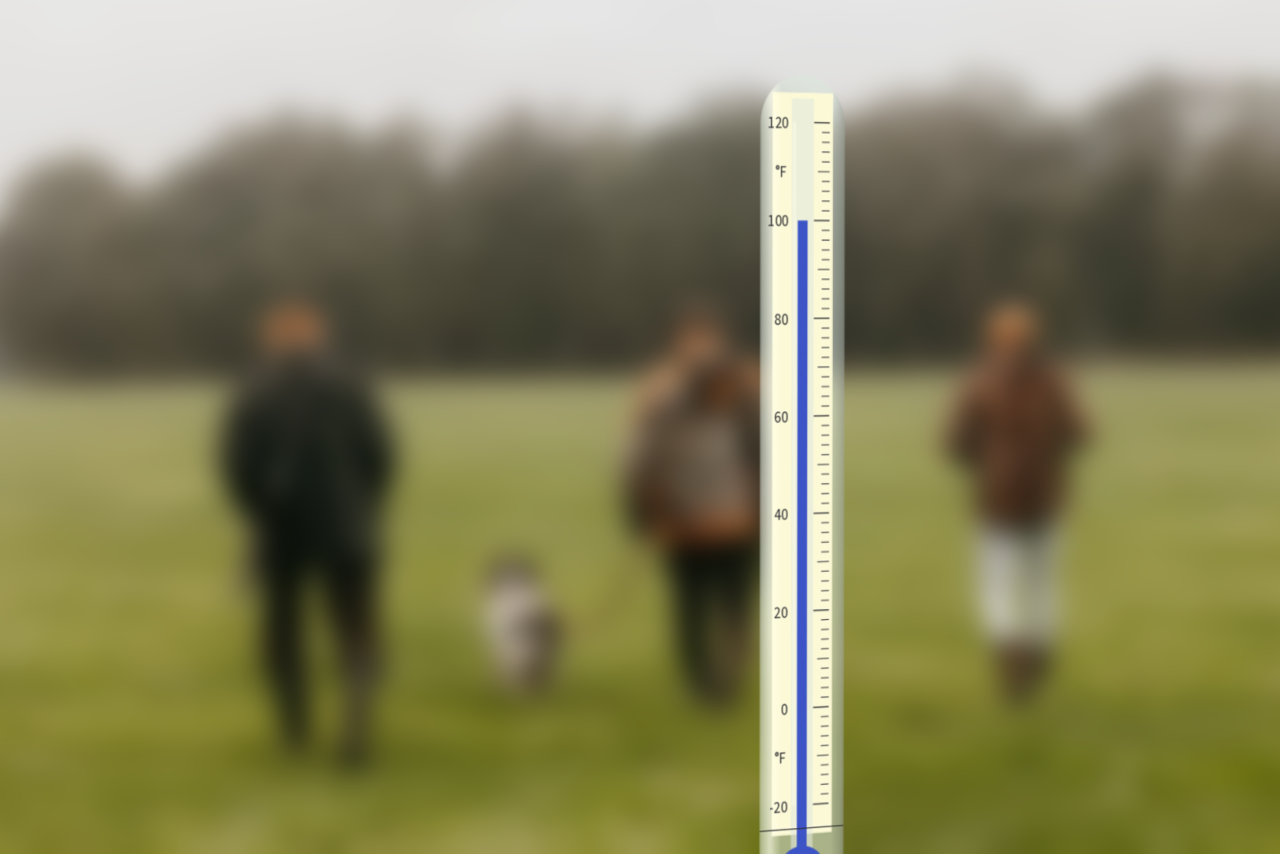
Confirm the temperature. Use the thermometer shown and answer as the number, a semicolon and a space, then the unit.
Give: 100; °F
